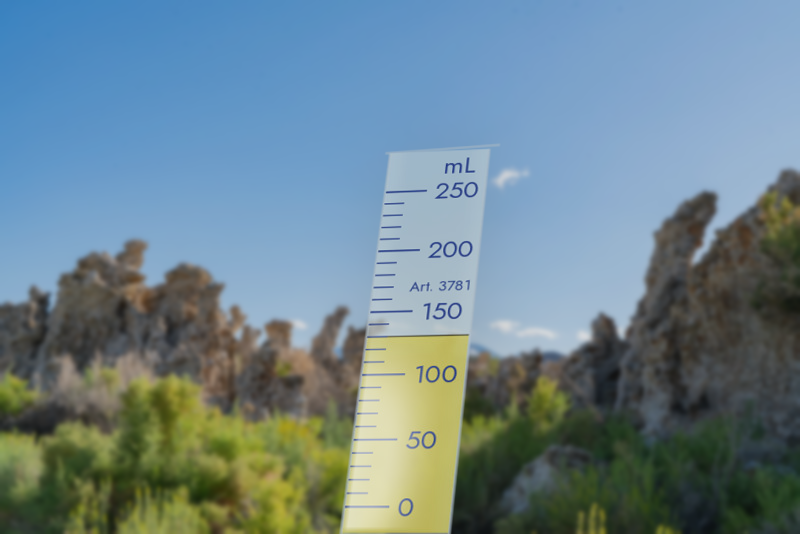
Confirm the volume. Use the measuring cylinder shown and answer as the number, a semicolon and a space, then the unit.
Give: 130; mL
